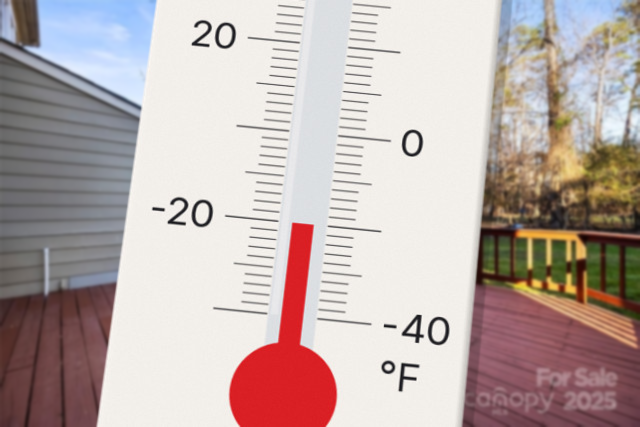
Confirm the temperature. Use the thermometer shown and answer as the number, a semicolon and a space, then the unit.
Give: -20; °F
